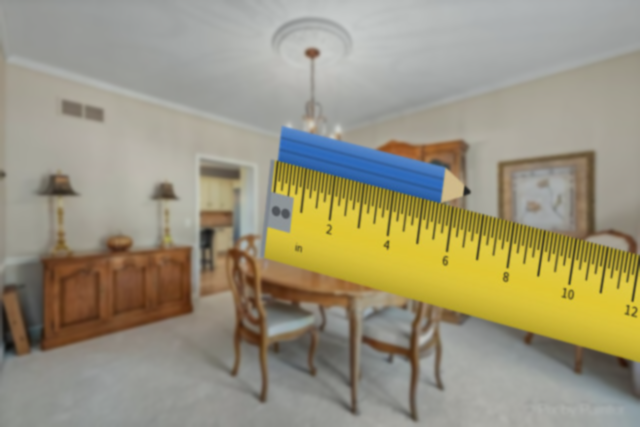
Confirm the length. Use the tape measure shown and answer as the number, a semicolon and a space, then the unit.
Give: 6.5; in
